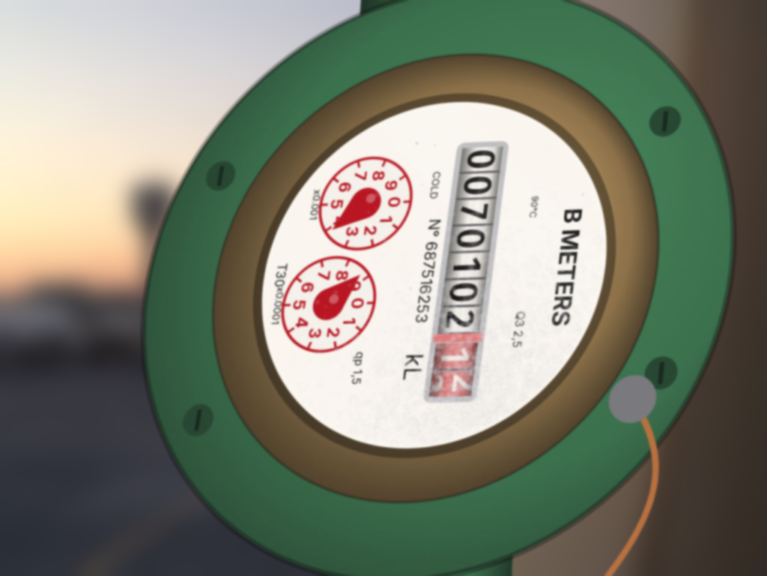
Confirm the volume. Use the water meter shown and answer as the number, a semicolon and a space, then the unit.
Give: 70102.1238; kL
